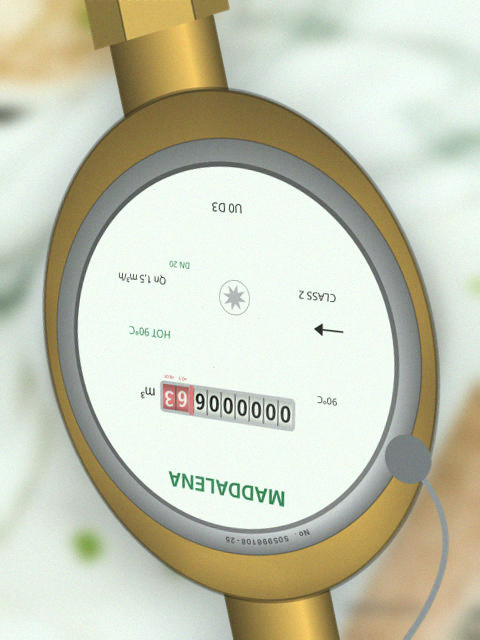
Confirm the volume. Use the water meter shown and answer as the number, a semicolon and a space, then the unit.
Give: 6.63; m³
